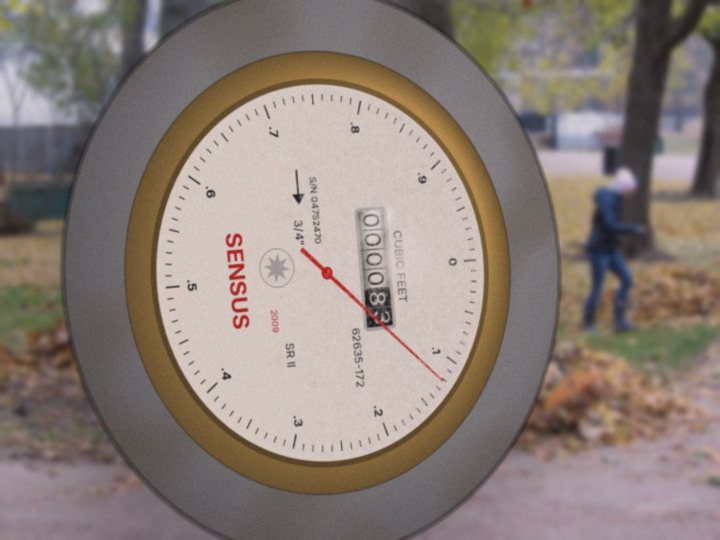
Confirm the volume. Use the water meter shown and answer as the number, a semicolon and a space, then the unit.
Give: 83.12; ft³
